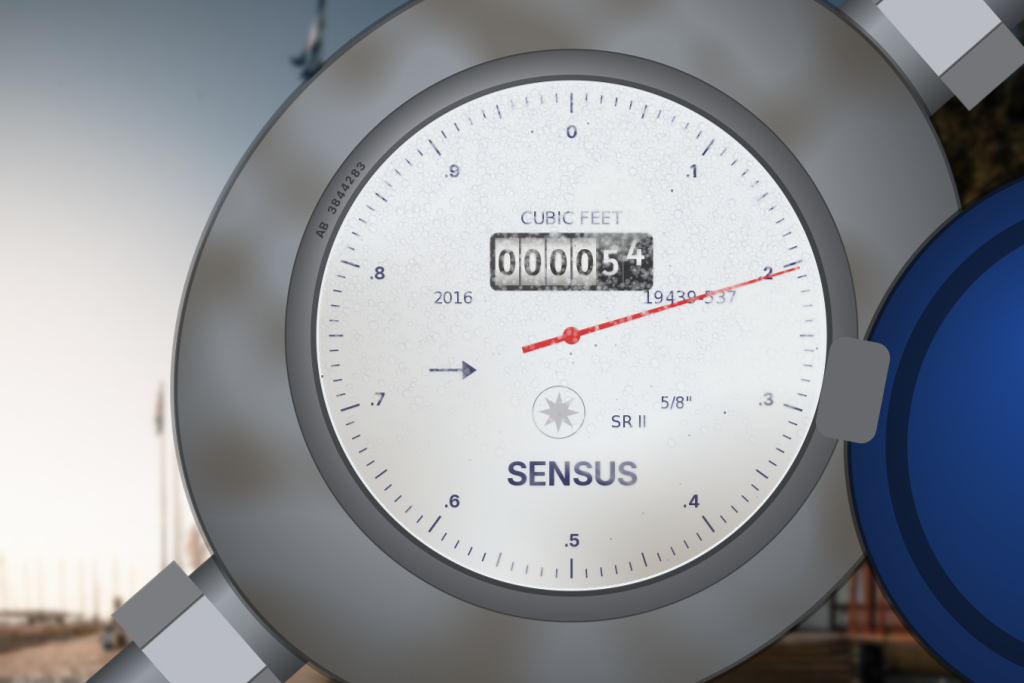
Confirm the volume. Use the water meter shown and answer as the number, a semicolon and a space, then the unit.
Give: 54.20; ft³
